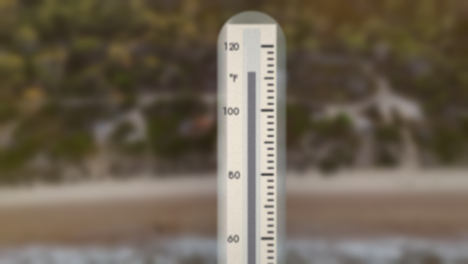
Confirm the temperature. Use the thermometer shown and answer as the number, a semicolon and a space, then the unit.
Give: 112; °F
